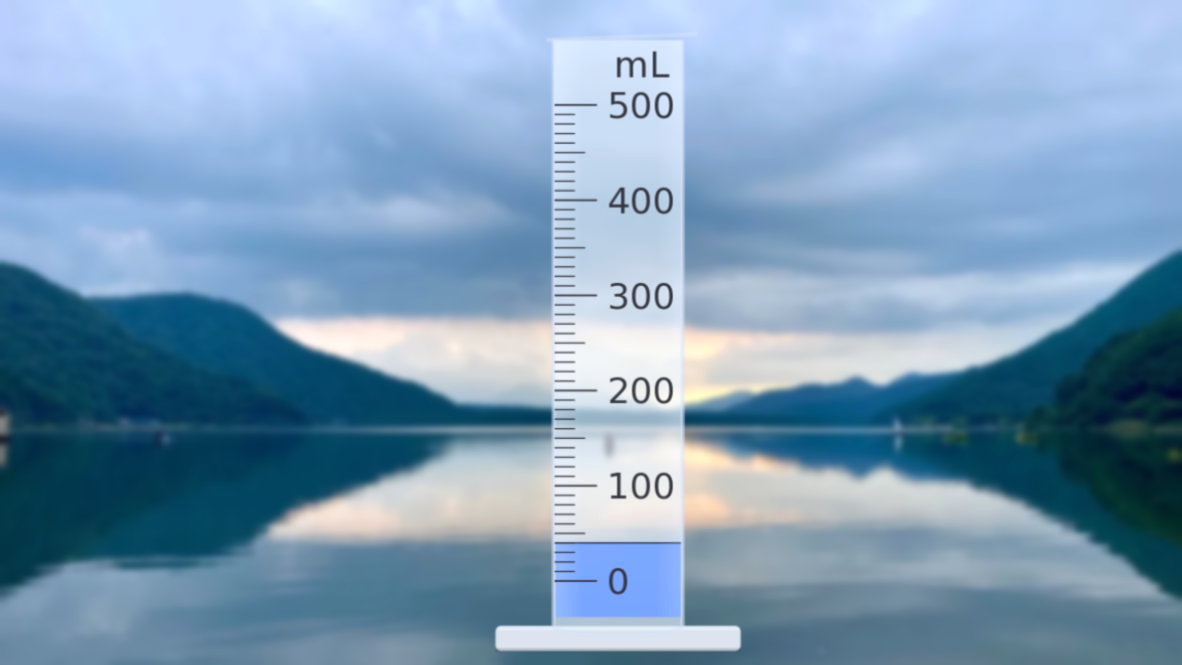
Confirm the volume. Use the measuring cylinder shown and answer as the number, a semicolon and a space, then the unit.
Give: 40; mL
